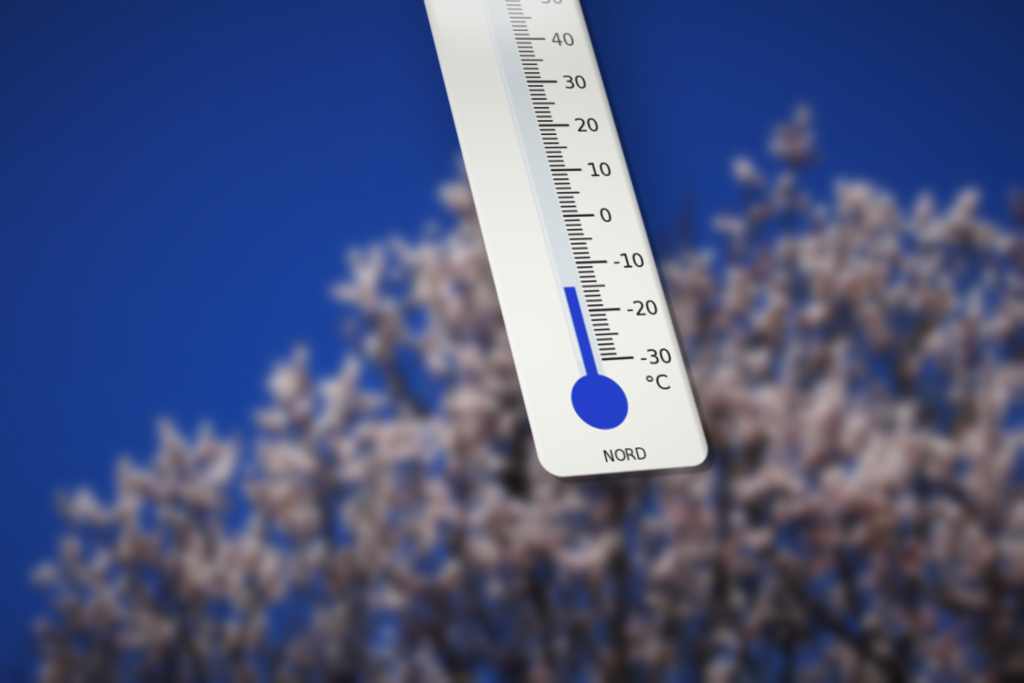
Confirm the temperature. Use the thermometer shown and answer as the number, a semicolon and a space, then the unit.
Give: -15; °C
